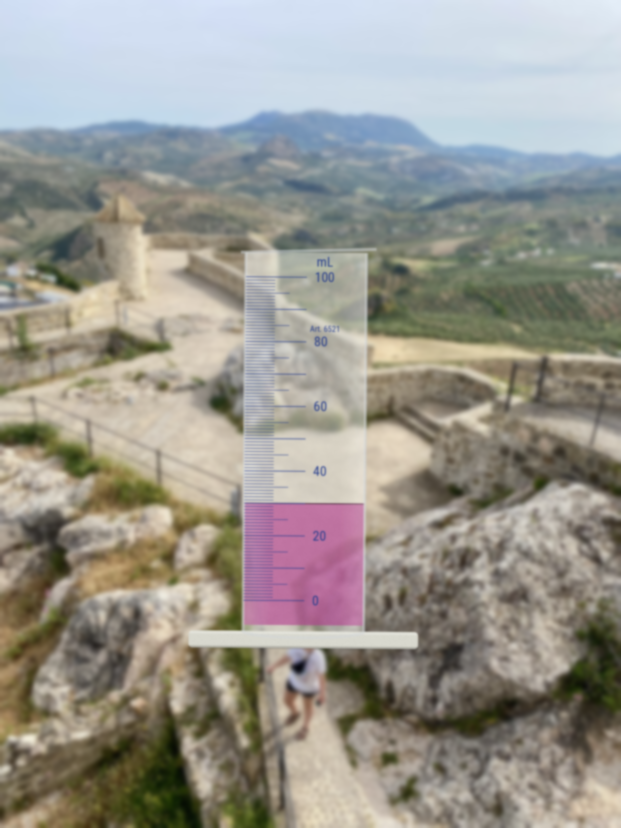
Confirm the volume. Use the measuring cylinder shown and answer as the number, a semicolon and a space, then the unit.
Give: 30; mL
